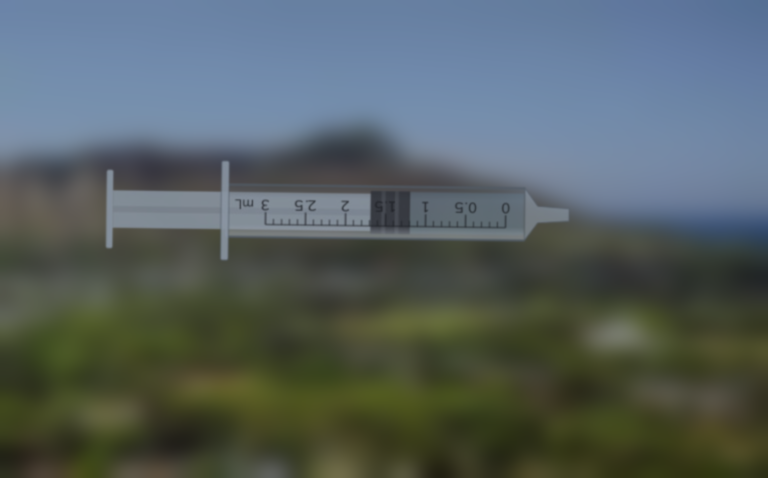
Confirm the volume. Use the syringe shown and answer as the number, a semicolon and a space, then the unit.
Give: 1.2; mL
